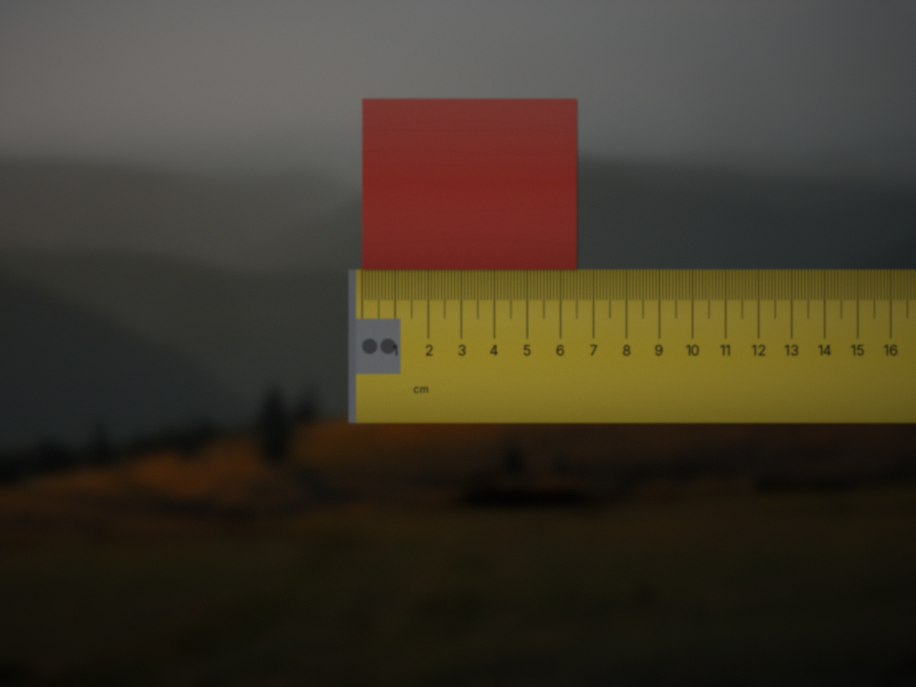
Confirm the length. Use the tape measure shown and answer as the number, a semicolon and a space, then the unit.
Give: 6.5; cm
